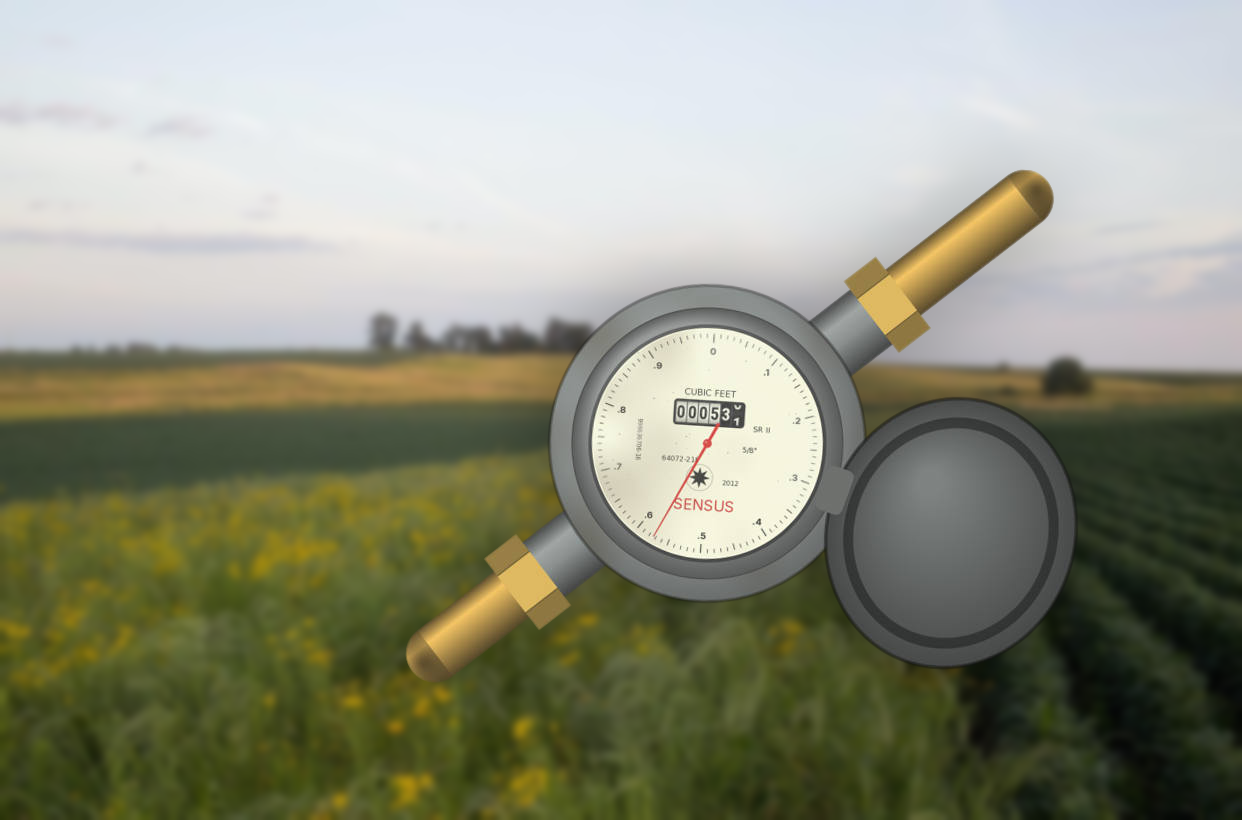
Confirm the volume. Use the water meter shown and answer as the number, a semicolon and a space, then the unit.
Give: 530.57; ft³
